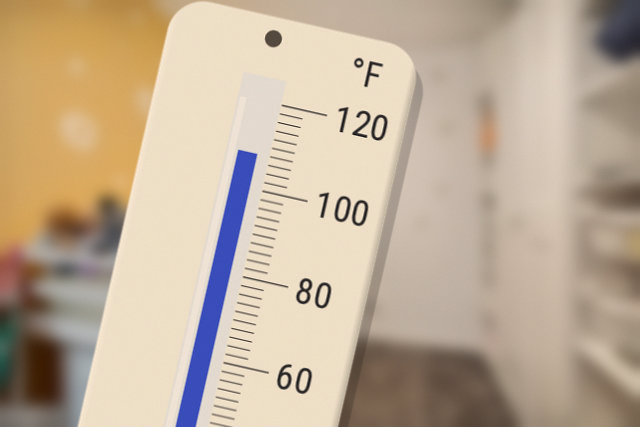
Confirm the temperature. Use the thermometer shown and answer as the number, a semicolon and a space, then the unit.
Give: 108; °F
